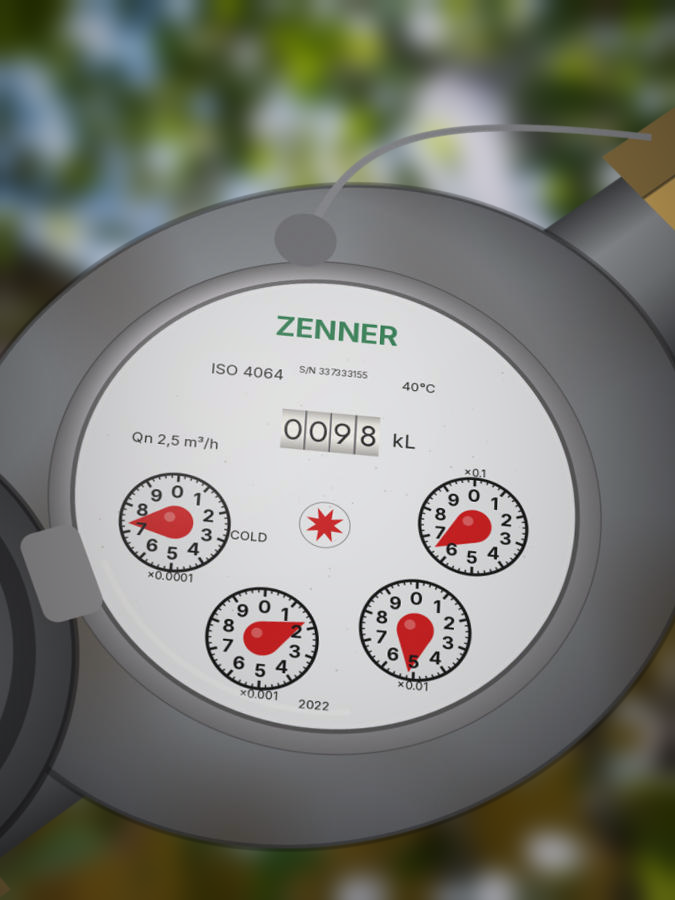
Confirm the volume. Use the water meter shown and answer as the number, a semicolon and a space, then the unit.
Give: 98.6517; kL
